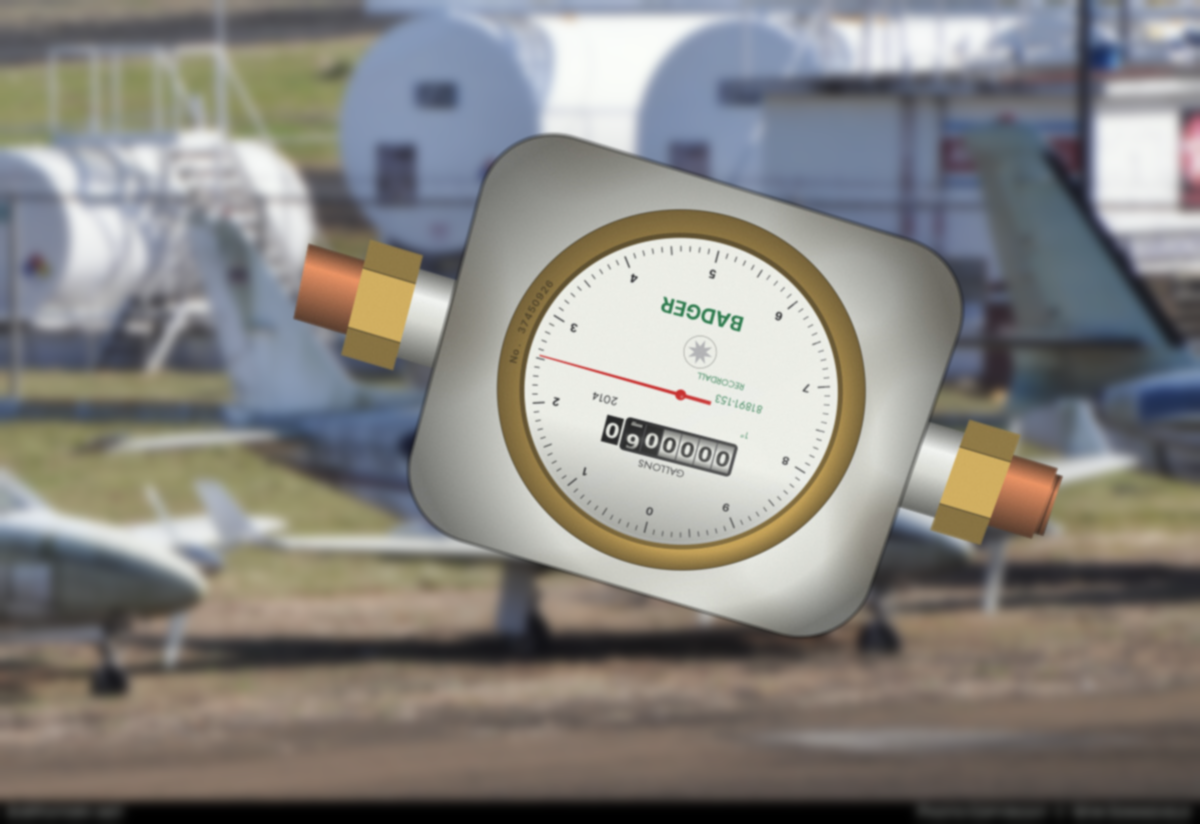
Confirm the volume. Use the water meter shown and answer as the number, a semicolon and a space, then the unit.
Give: 62.5; gal
